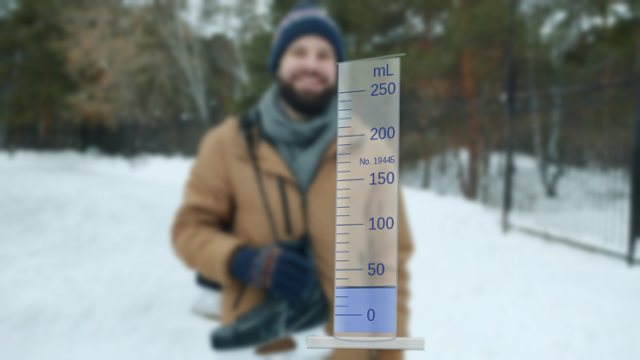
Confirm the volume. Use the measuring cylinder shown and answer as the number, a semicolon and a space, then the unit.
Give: 30; mL
